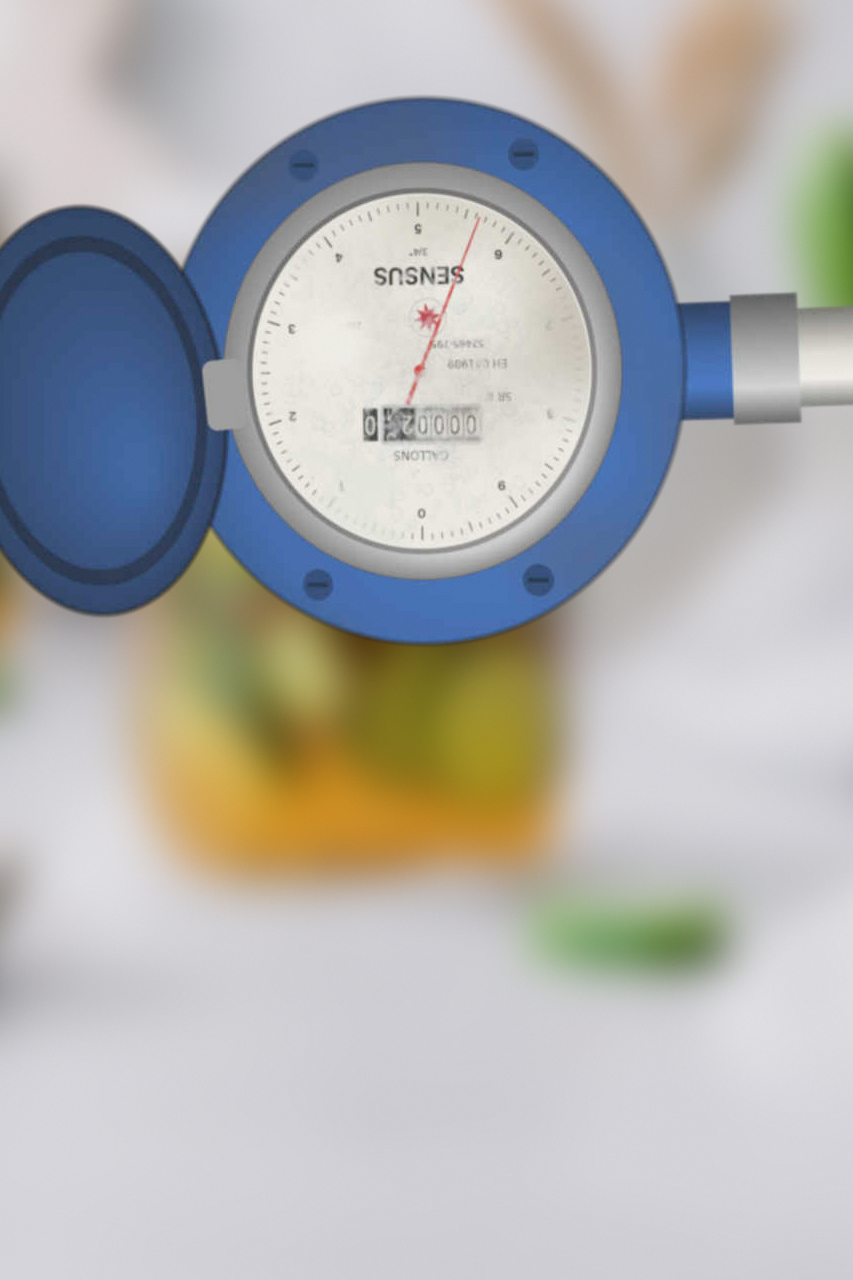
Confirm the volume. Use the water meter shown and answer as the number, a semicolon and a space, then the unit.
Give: 235.6; gal
